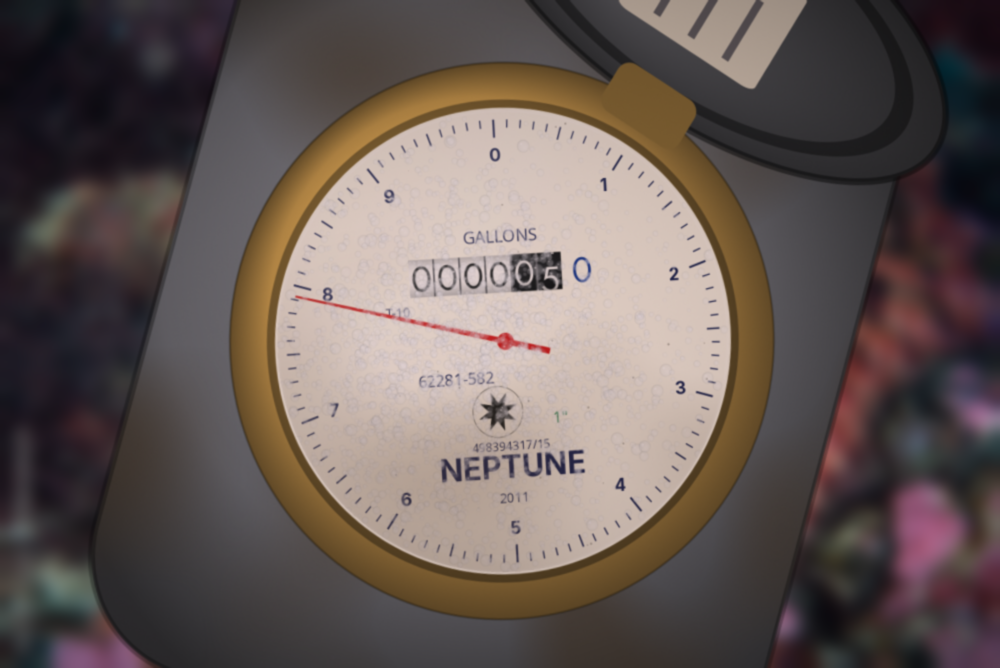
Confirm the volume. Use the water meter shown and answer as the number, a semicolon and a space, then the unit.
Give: 47.9; gal
